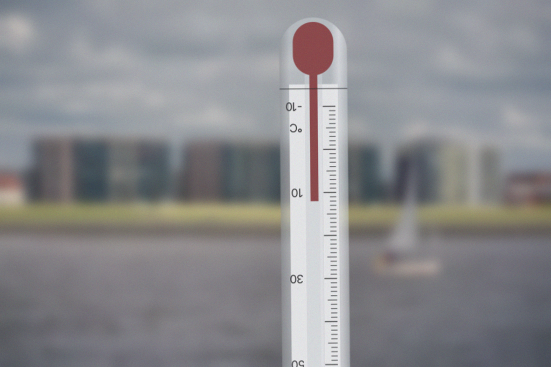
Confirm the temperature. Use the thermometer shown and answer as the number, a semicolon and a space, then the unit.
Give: 12; °C
